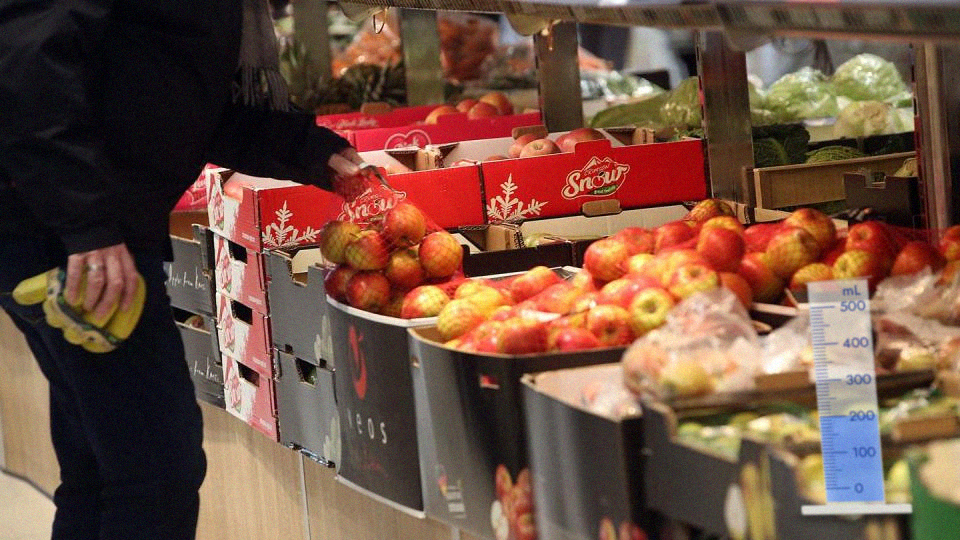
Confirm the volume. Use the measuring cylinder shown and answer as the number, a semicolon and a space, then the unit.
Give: 200; mL
